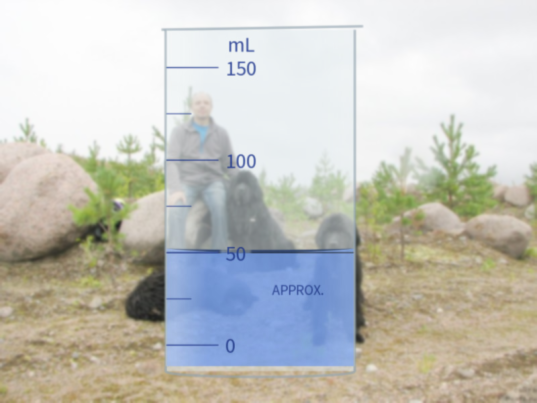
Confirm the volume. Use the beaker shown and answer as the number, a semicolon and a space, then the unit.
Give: 50; mL
